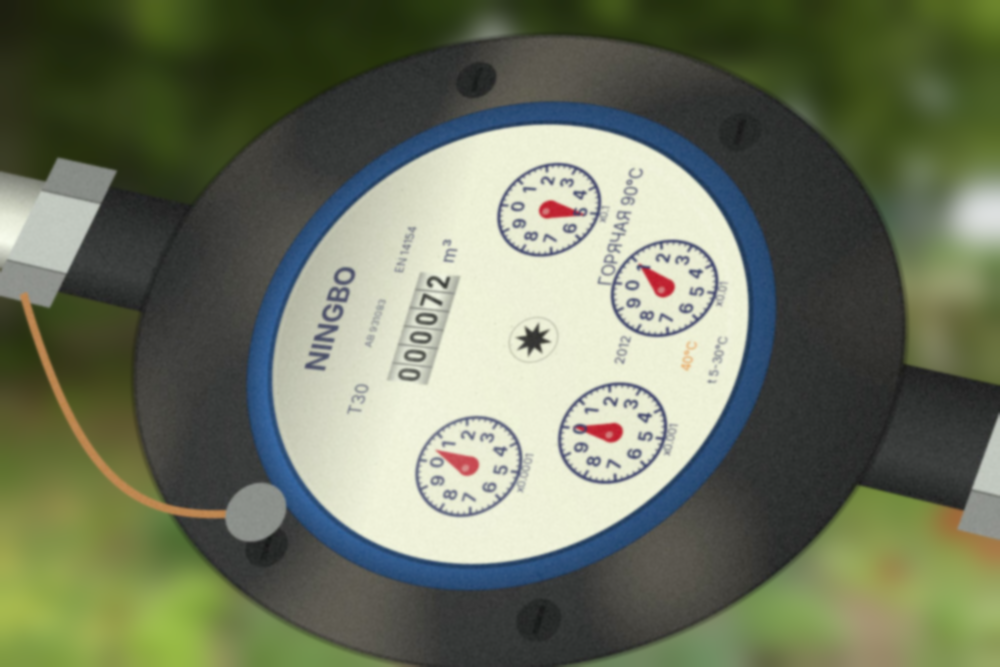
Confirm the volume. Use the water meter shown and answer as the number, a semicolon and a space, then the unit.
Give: 72.5100; m³
